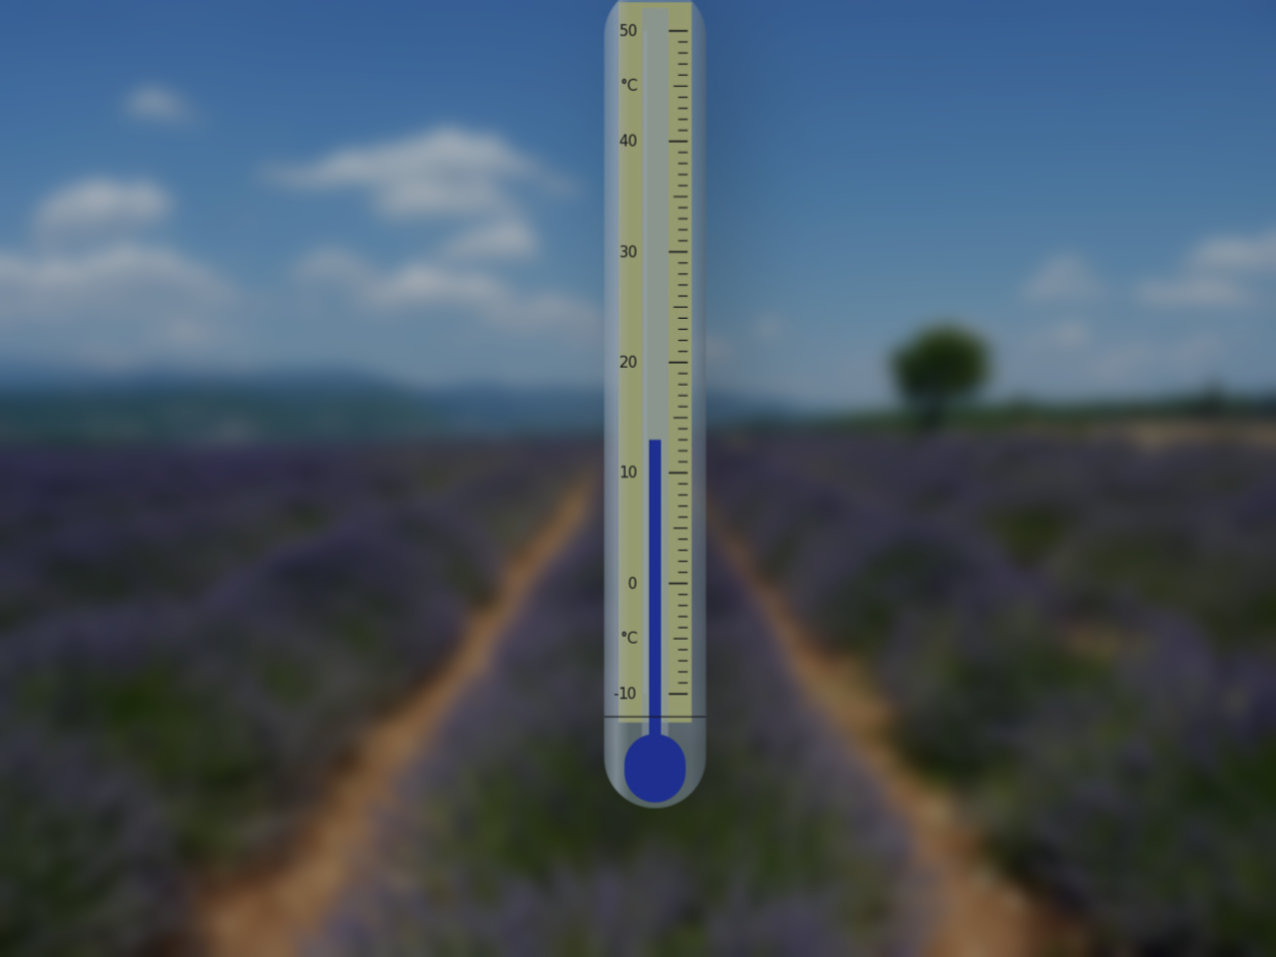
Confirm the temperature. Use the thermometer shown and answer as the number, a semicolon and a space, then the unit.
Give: 13; °C
